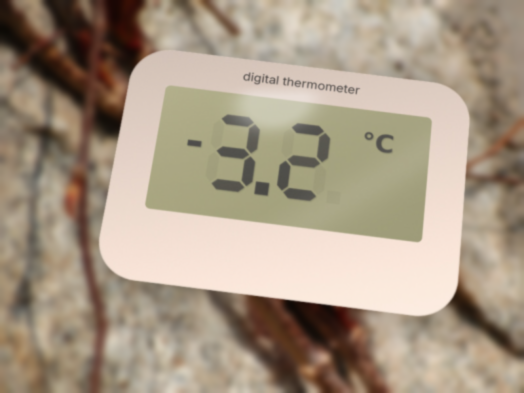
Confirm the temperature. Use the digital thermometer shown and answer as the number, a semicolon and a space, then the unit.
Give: -3.2; °C
